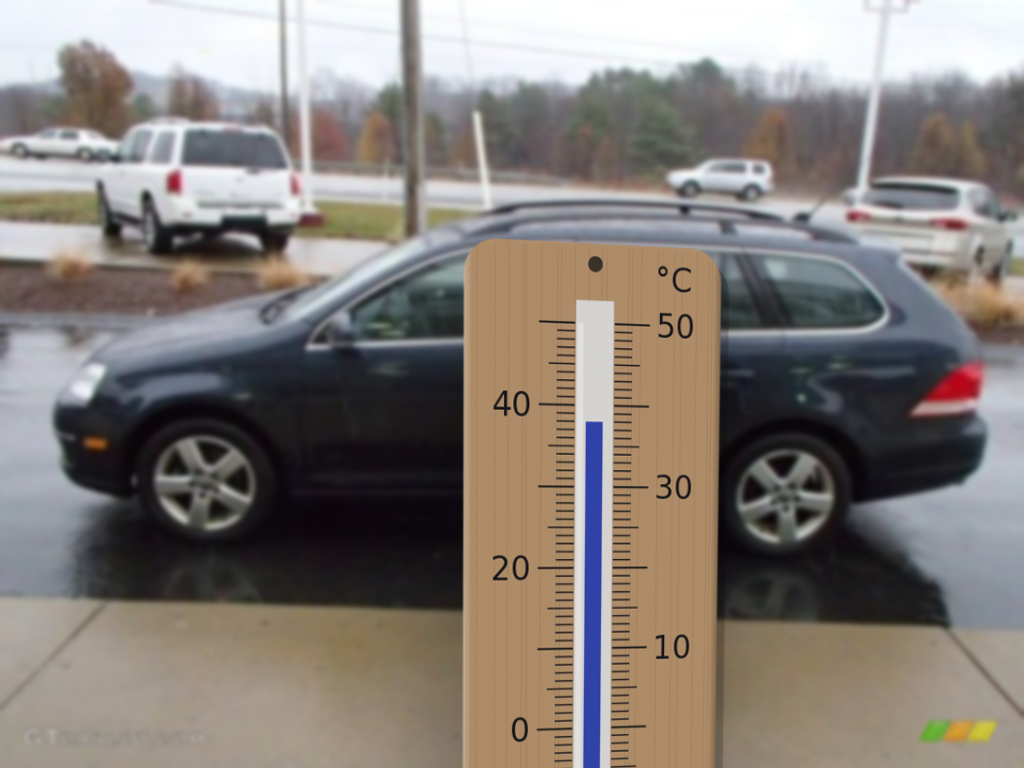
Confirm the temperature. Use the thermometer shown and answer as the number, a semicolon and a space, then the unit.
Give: 38; °C
